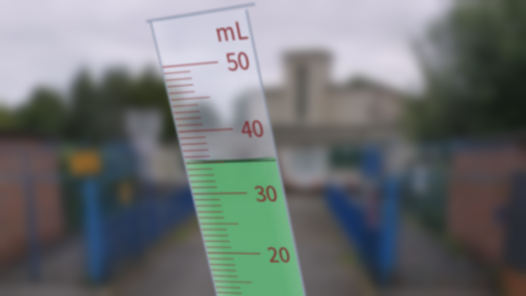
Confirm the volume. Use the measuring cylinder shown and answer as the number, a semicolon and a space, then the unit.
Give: 35; mL
